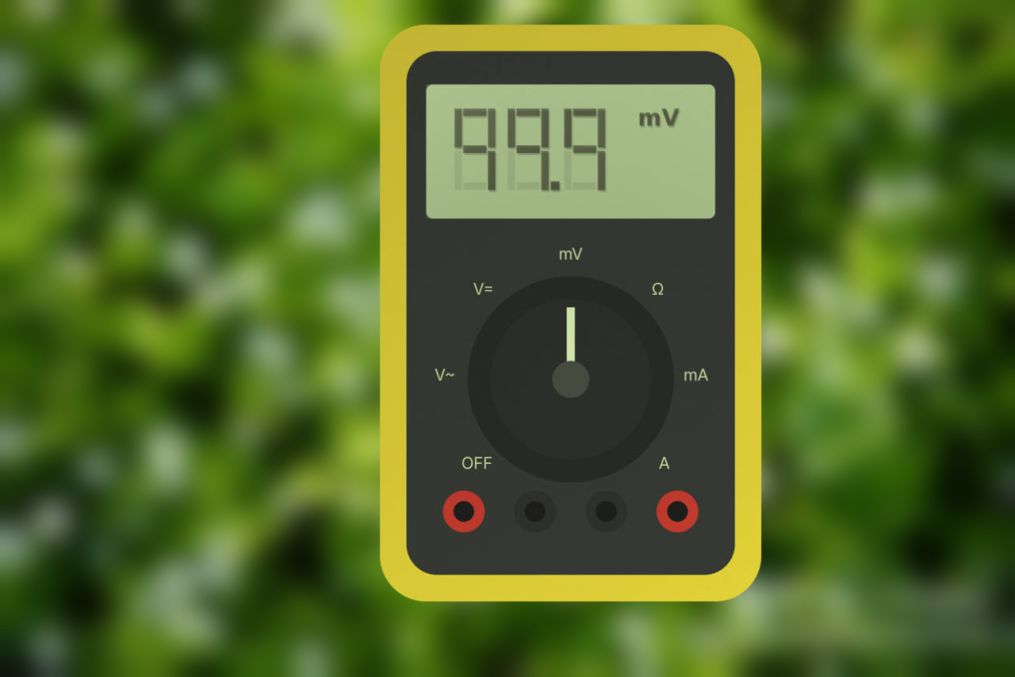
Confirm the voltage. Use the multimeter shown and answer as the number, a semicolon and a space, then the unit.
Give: 99.9; mV
